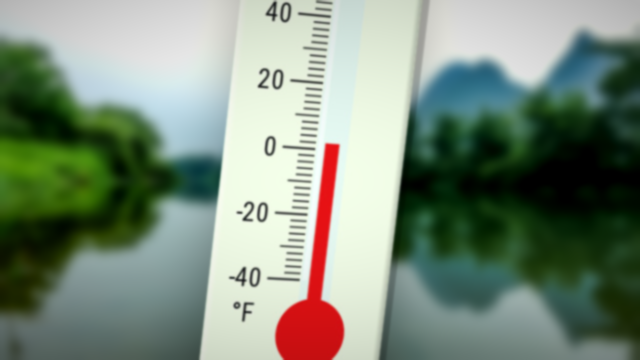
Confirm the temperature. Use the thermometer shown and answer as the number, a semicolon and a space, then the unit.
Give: 2; °F
